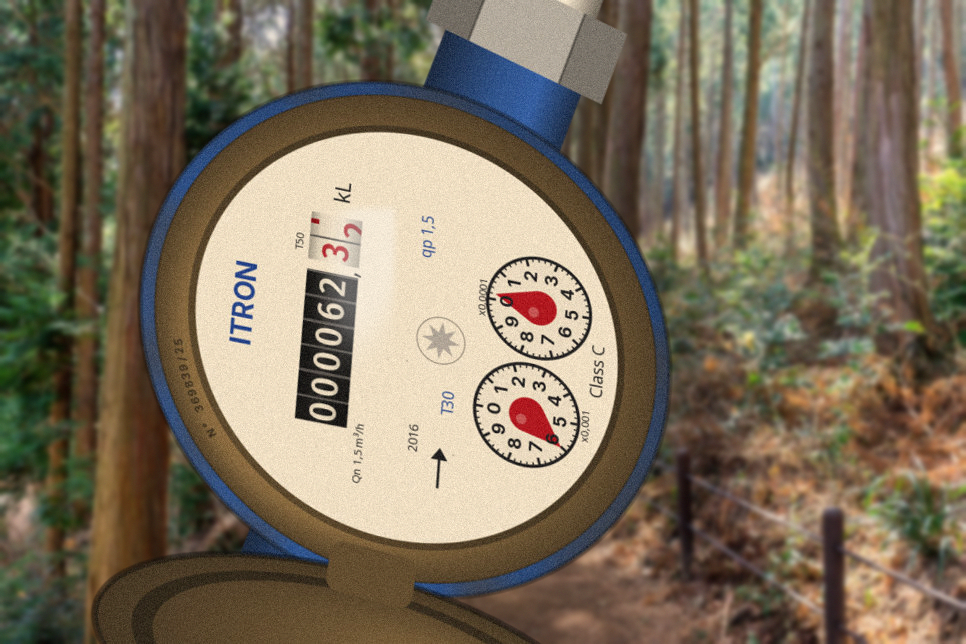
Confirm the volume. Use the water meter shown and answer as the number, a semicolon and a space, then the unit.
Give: 62.3160; kL
